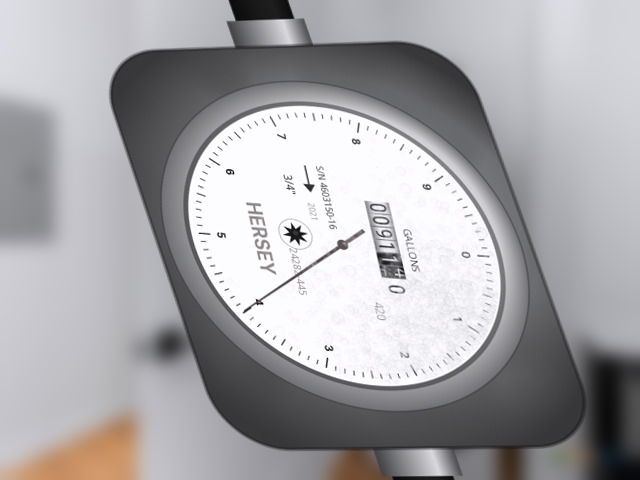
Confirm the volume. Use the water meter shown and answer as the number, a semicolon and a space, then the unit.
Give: 91144.0; gal
